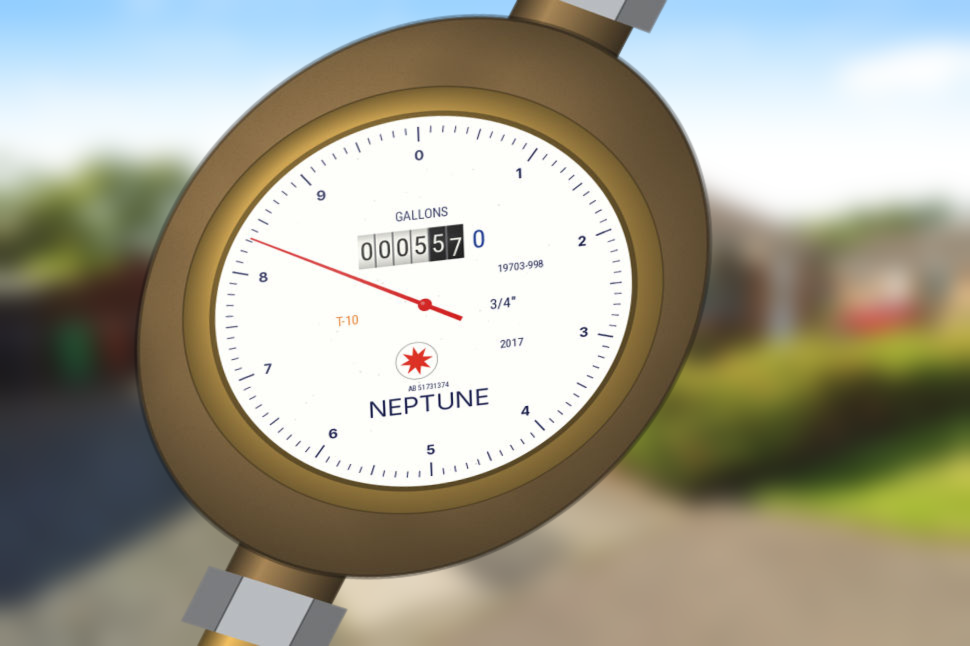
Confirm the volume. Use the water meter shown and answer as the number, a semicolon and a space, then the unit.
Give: 5568.3; gal
